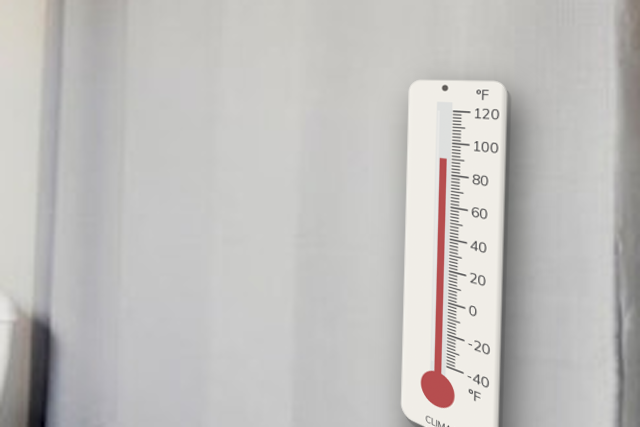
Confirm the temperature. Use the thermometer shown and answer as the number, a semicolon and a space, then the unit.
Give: 90; °F
